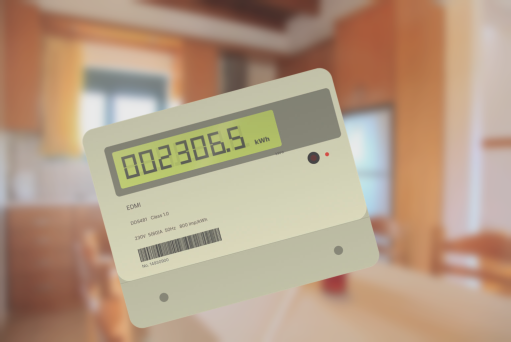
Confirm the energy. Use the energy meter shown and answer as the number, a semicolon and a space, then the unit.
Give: 2306.5; kWh
